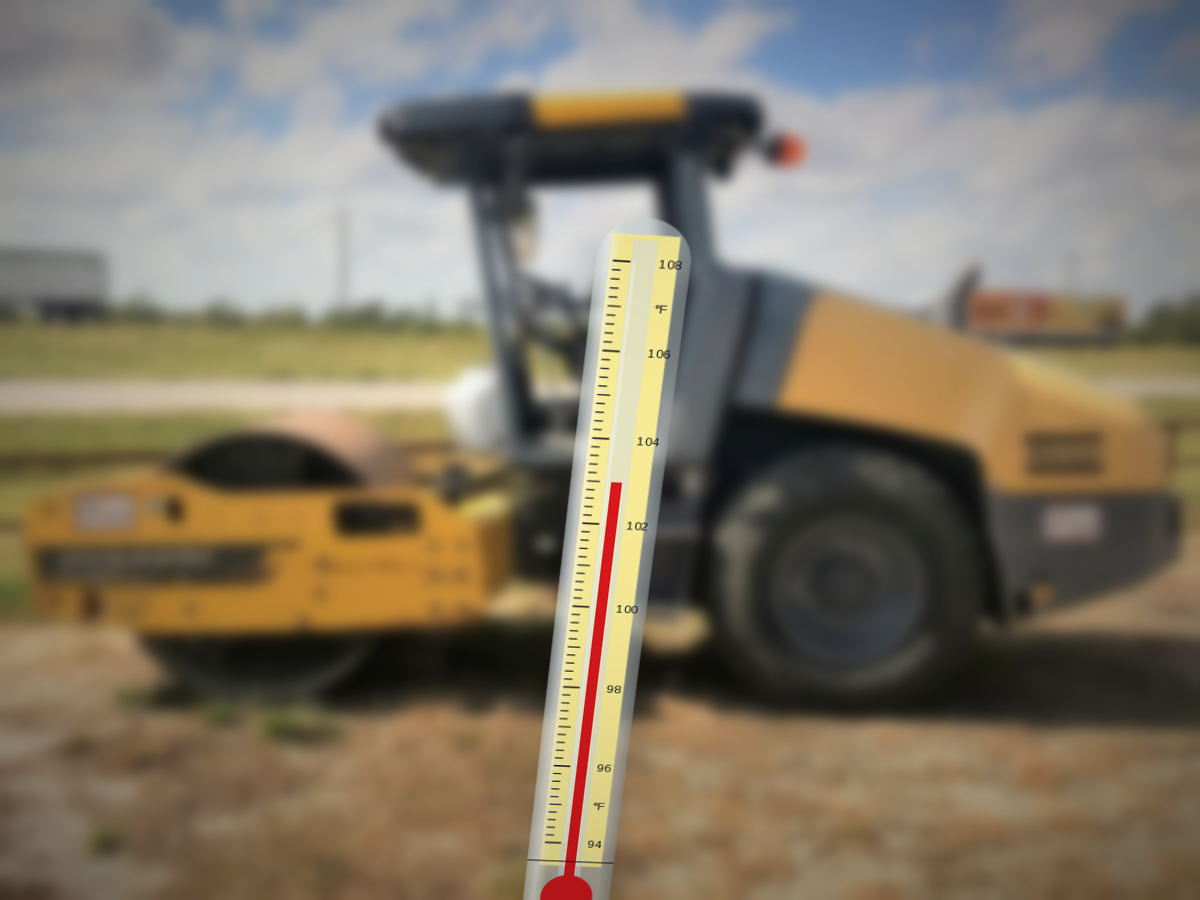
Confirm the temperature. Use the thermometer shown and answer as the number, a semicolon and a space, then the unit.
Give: 103; °F
